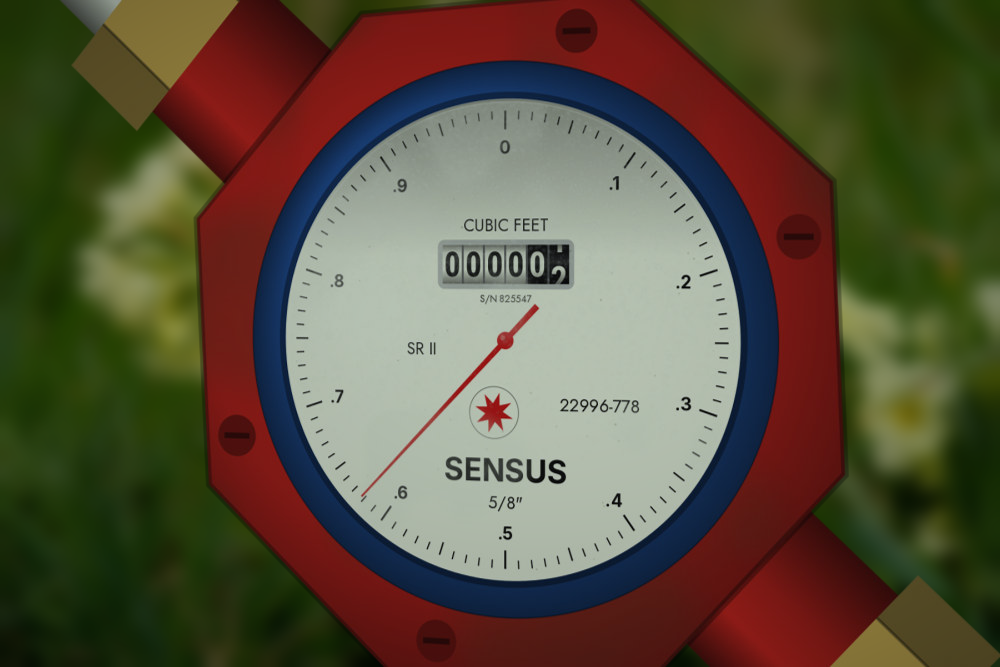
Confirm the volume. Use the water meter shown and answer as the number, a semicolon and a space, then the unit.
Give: 1.62; ft³
